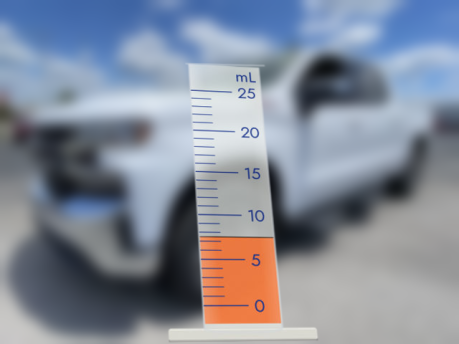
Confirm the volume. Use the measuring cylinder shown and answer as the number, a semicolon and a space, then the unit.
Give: 7.5; mL
